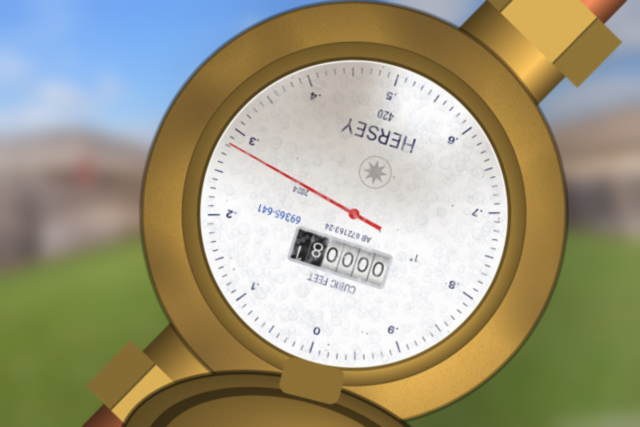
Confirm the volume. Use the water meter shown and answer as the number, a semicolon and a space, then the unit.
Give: 81.28; ft³
